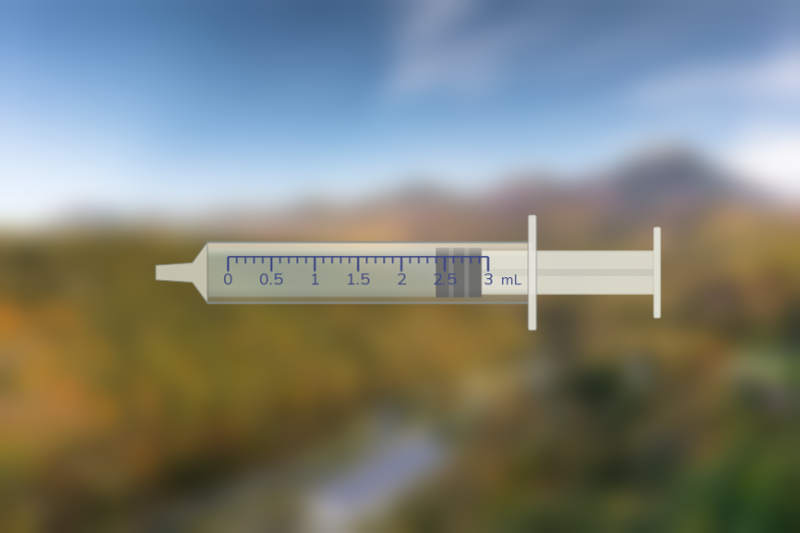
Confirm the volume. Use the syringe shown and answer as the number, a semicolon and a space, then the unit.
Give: 2.4; mL
